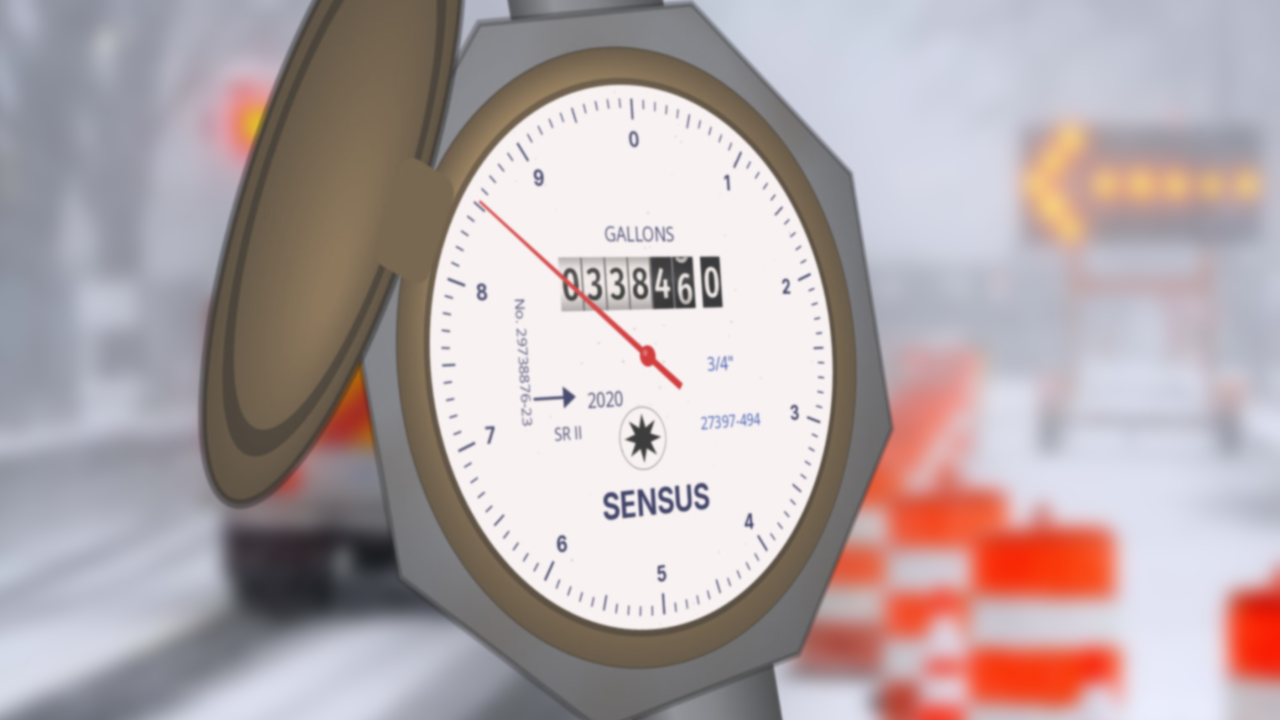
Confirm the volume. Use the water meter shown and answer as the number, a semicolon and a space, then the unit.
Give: 338458.5; gal
